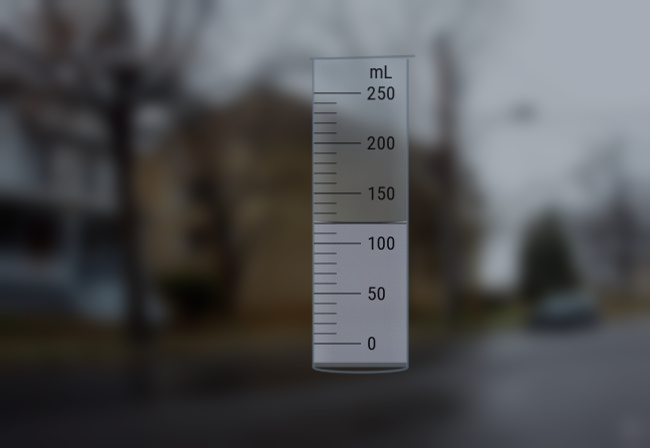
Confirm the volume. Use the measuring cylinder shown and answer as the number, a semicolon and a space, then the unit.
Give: 120; mL
